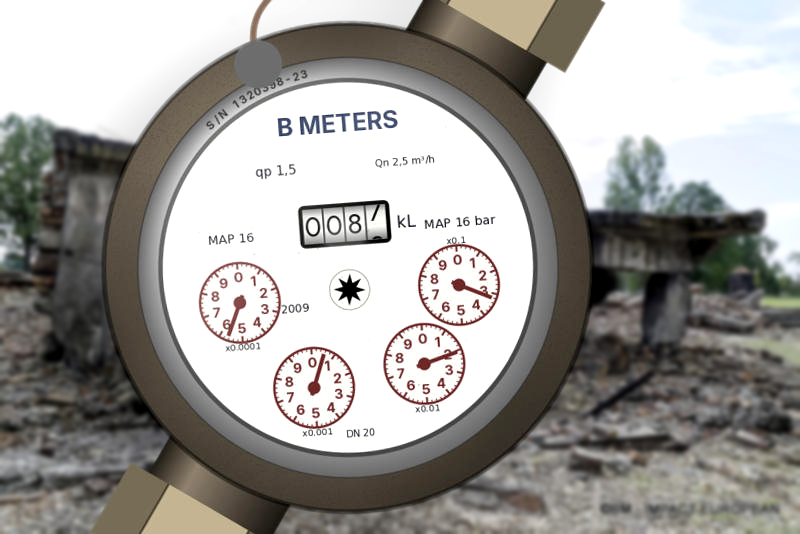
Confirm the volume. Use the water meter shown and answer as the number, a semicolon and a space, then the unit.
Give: 87.3205; kL
